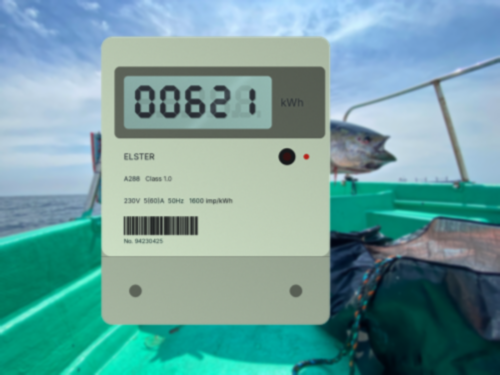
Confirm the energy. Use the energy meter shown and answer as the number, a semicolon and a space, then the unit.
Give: 621; kWh
